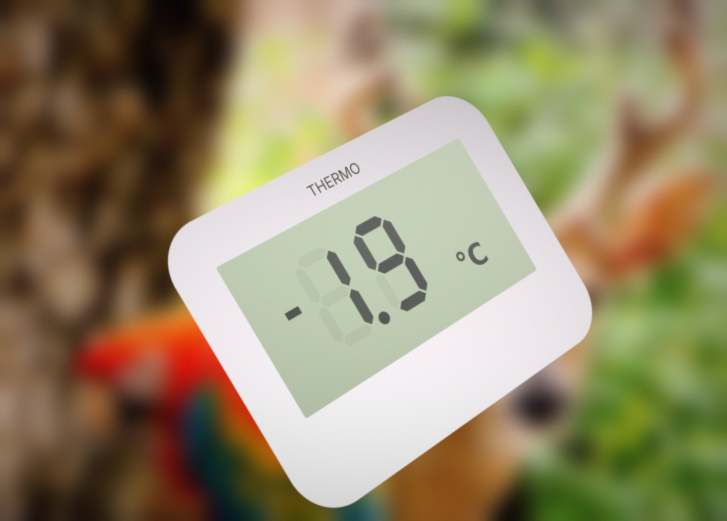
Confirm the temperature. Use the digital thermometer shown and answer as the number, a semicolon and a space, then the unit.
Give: -1.9; °C
